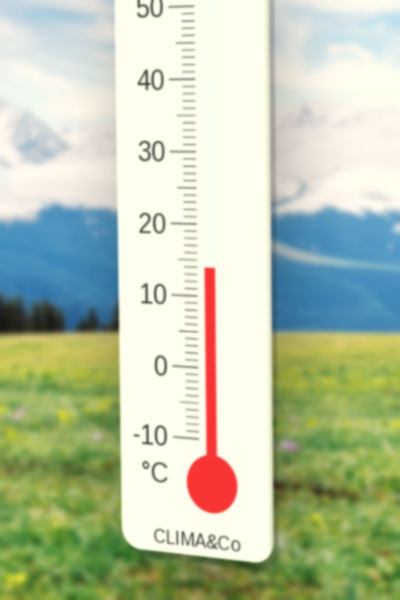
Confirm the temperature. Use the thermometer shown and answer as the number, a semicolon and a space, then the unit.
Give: 14; °C
